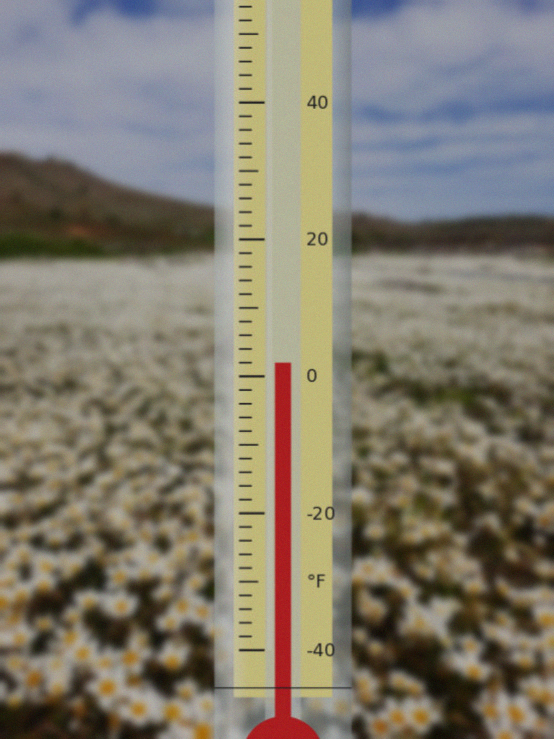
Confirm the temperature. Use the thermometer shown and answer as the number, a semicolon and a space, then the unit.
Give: 2; °F
